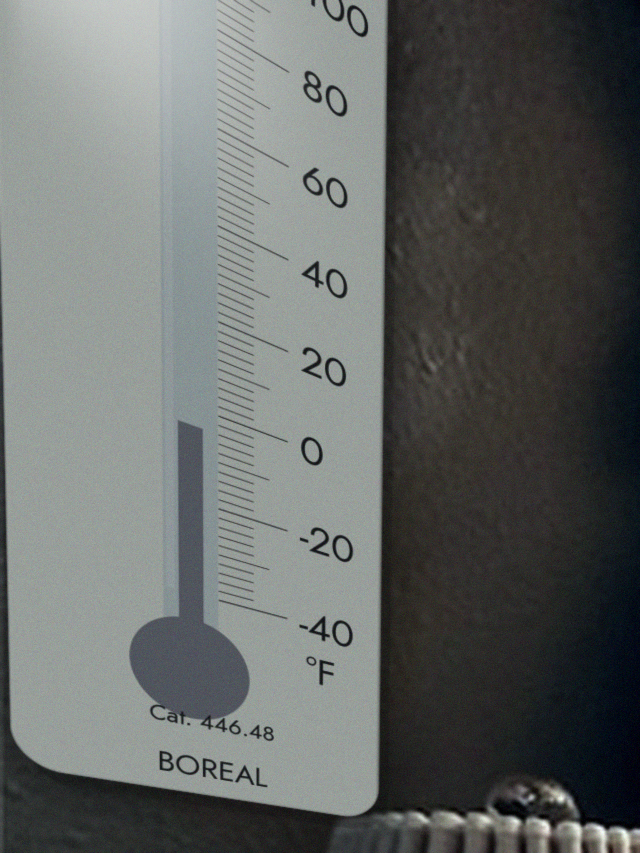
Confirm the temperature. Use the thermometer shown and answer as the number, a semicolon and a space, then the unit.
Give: -4; °F
